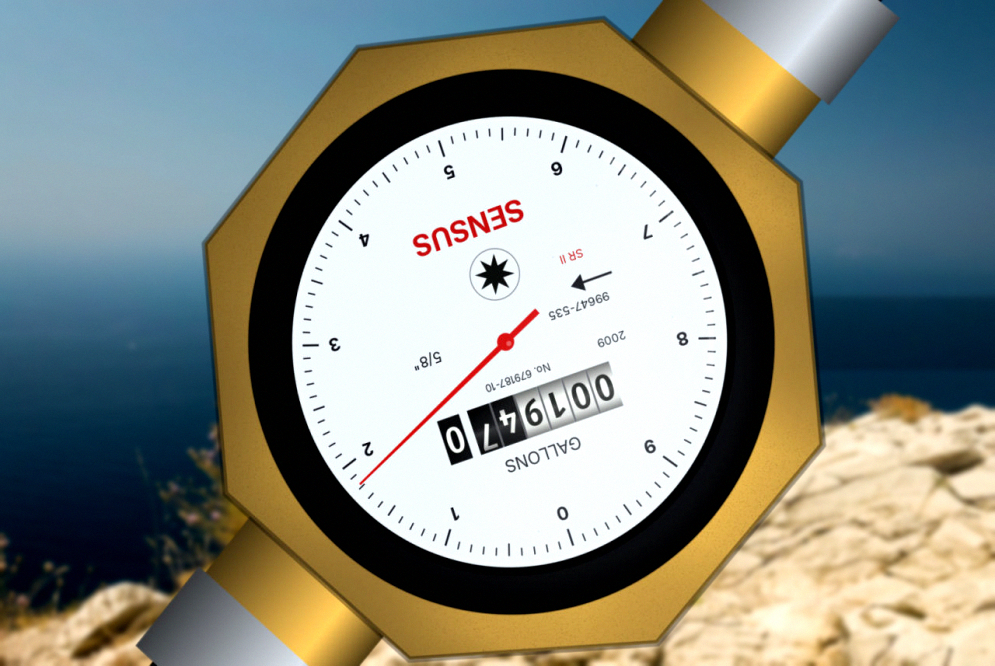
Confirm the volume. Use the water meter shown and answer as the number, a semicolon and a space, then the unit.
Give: 19471.8; gal
